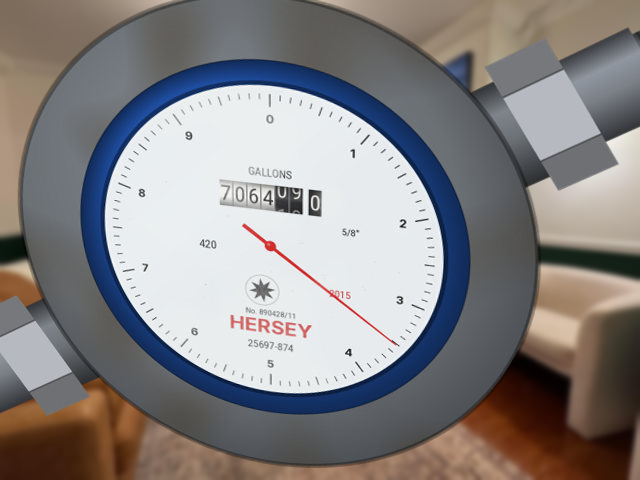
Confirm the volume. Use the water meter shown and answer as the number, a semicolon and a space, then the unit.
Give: 7064093.5; gal
